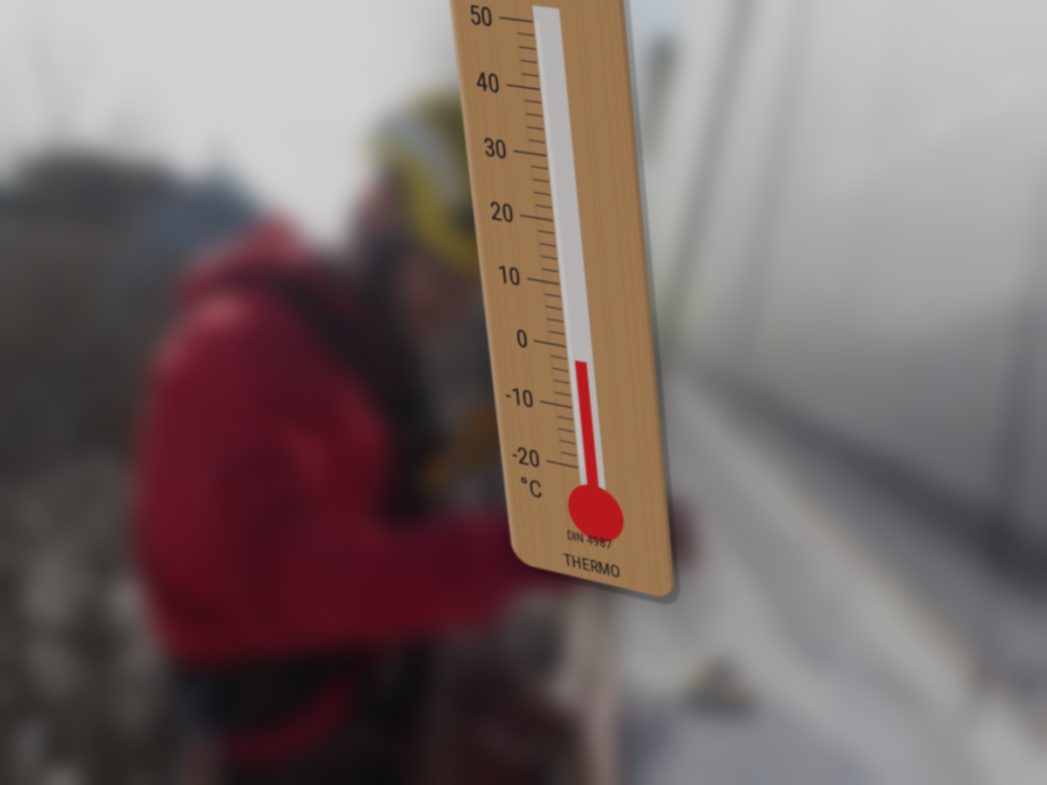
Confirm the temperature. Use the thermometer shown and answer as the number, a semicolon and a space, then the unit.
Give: -2; °C
